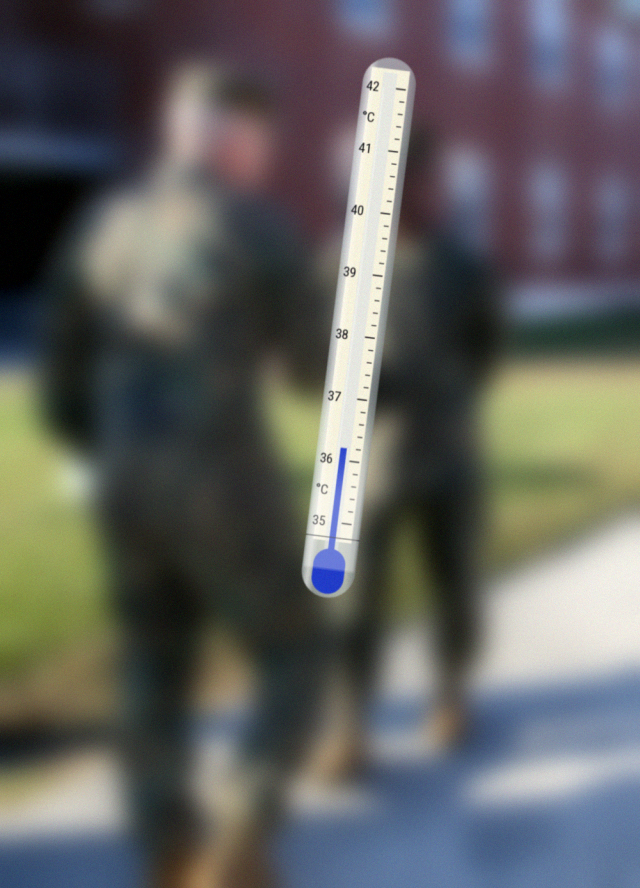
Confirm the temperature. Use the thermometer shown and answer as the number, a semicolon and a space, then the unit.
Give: 36.2; °C
